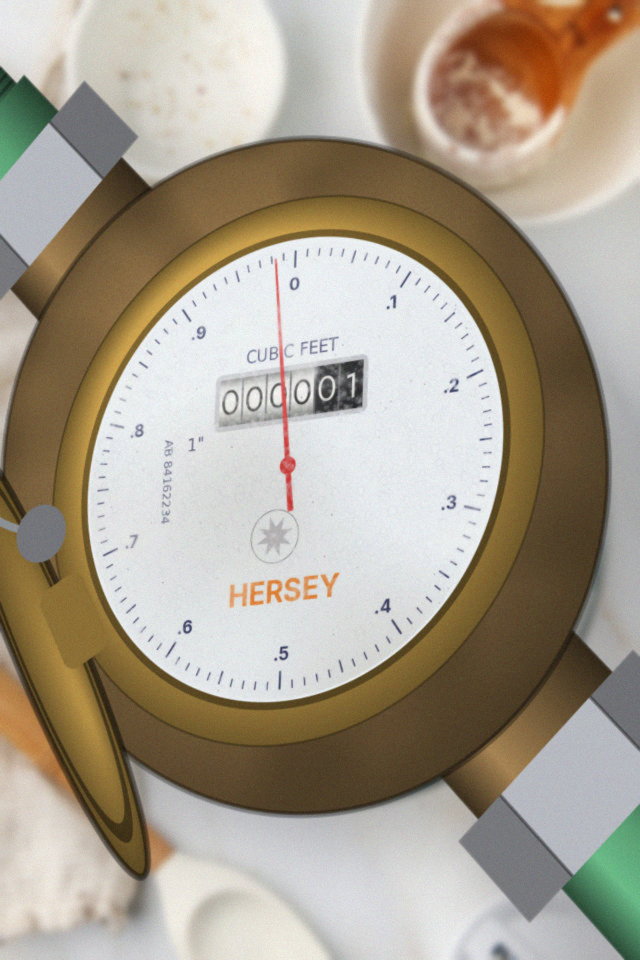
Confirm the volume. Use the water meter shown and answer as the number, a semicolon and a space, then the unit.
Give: 0.98; ft³
